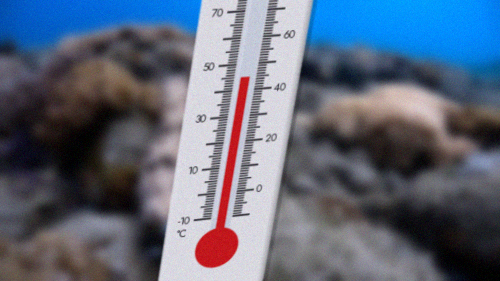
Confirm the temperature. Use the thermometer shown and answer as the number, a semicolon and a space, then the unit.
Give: 45; °C
